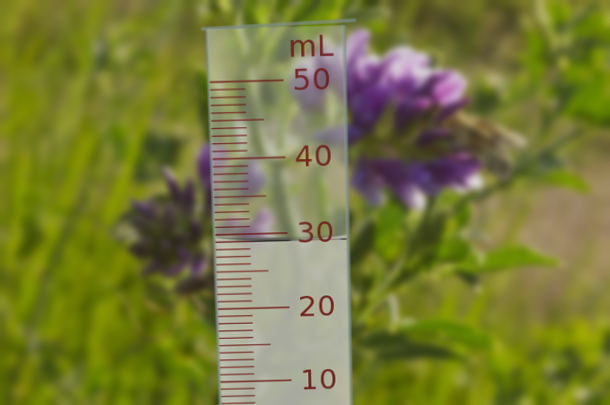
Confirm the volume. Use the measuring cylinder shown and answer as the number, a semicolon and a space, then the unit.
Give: 29; mL
